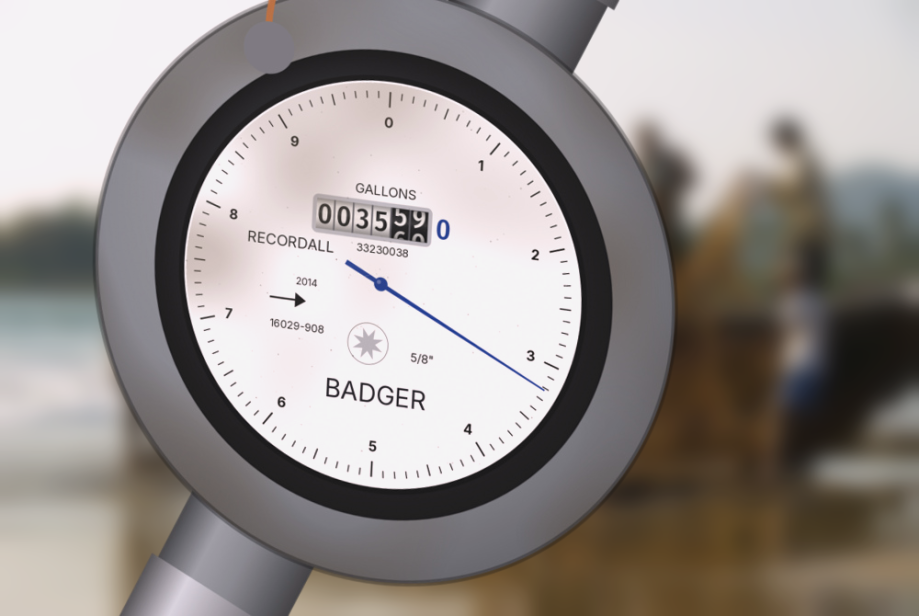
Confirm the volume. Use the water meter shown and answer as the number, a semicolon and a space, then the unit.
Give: 35593.2; gal
